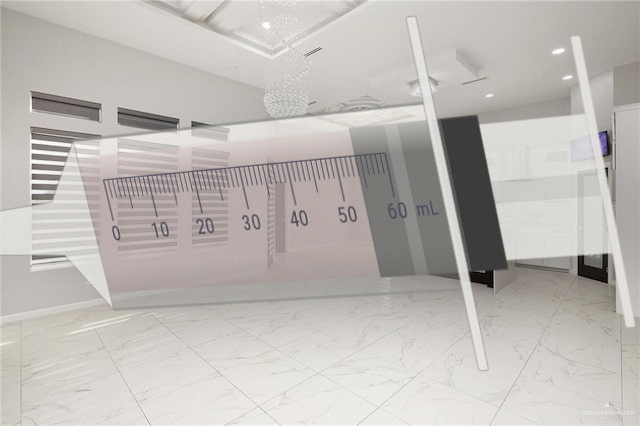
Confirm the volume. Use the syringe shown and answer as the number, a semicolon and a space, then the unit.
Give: 54; mL
